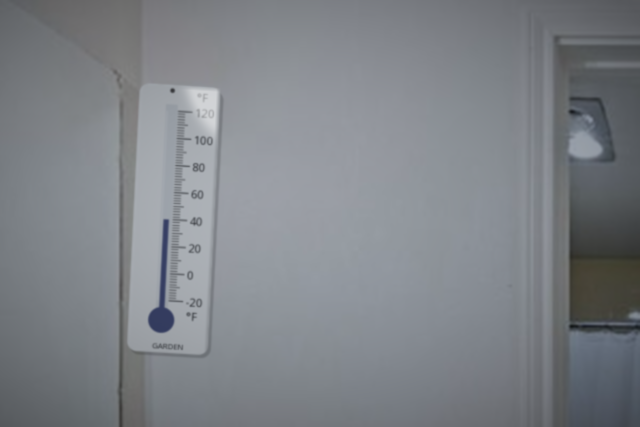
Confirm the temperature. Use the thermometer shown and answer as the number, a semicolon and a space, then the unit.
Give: 40; °F
